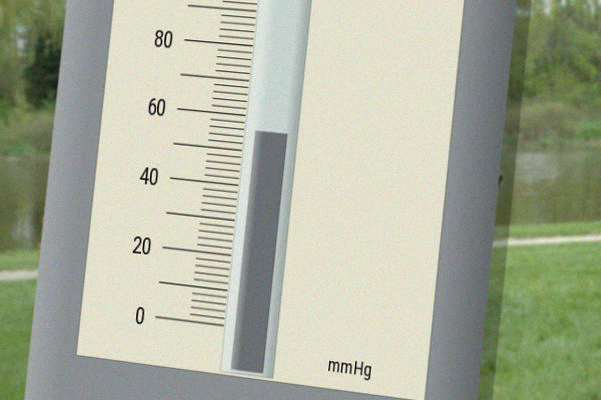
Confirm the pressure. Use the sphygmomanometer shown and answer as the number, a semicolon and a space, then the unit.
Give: 56; mmHg
